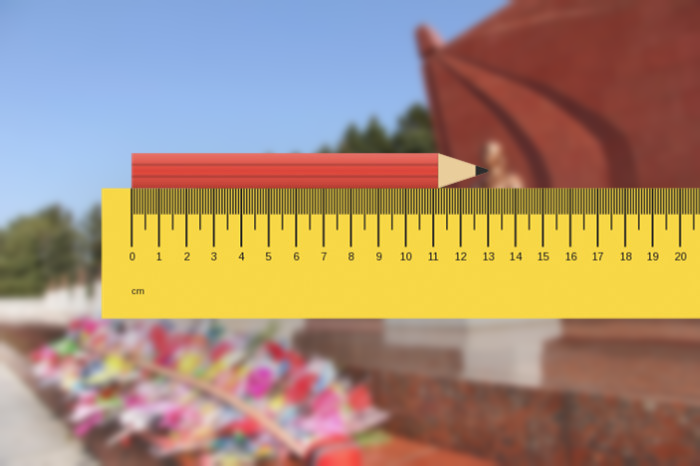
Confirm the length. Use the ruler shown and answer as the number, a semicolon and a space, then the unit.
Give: 13; cm
